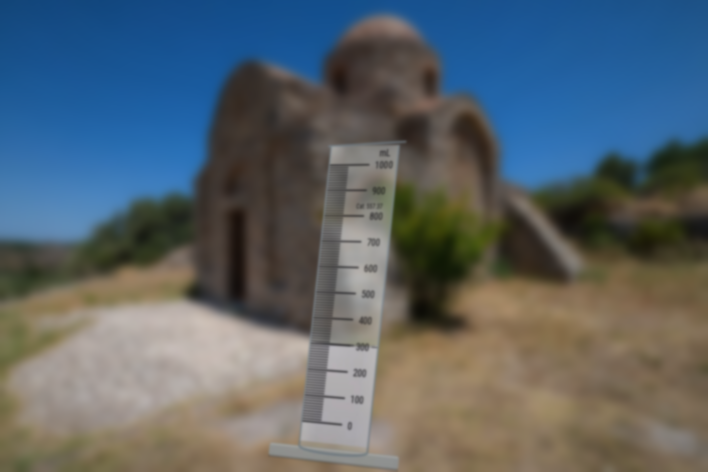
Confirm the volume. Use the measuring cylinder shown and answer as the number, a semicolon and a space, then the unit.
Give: 300; mL
